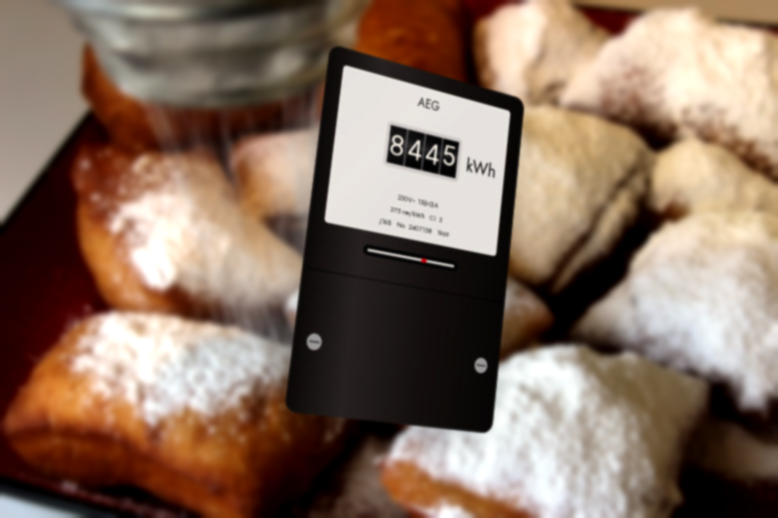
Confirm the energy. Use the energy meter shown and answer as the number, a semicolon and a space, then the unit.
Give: 8445; kWh
